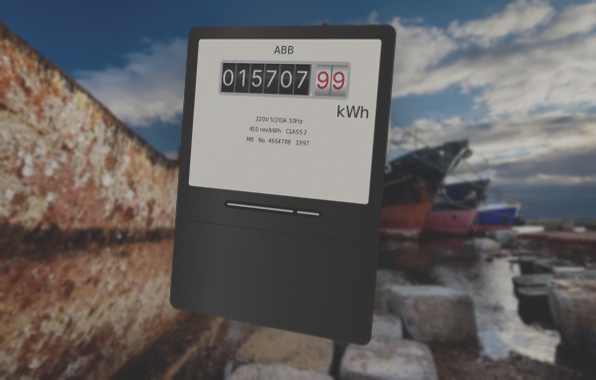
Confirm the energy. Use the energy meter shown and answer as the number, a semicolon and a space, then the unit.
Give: 15707.99; kWh
